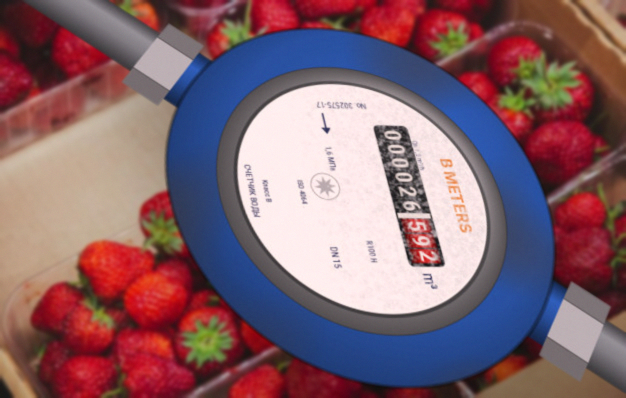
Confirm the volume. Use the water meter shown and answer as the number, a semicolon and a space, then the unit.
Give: 26.592; m³
